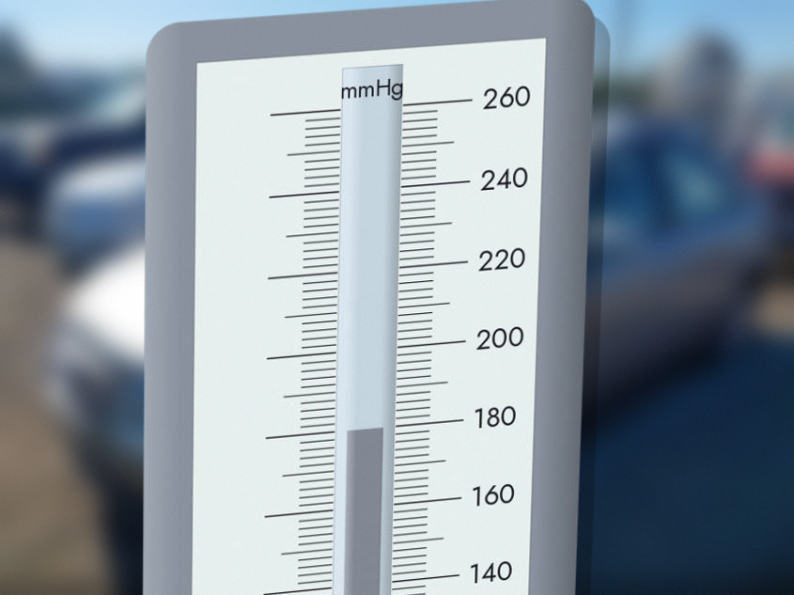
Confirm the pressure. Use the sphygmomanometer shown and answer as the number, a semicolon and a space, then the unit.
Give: 180; mmHg
